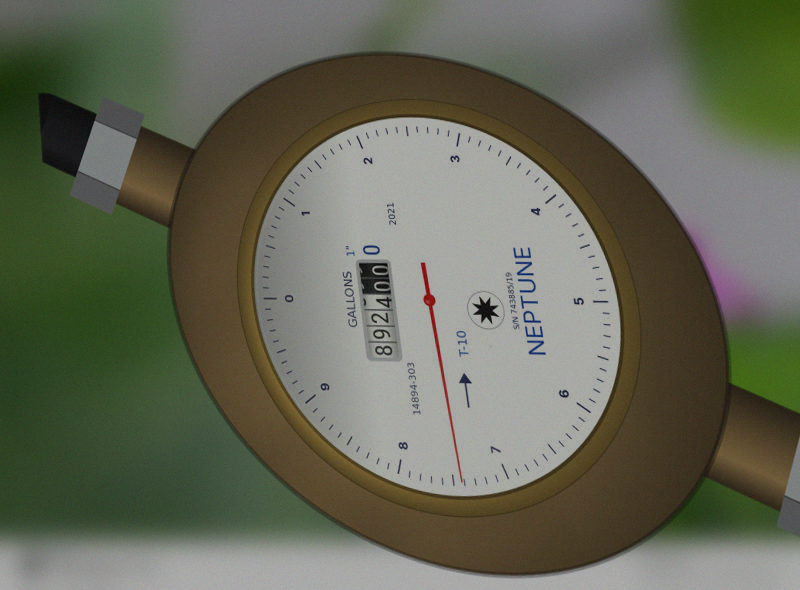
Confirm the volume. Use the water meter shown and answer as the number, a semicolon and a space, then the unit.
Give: 8923997.4; gal
